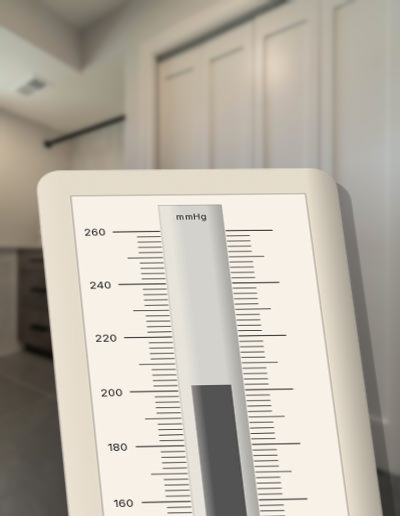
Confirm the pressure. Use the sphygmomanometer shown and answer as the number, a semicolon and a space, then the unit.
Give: 202; mmHg
